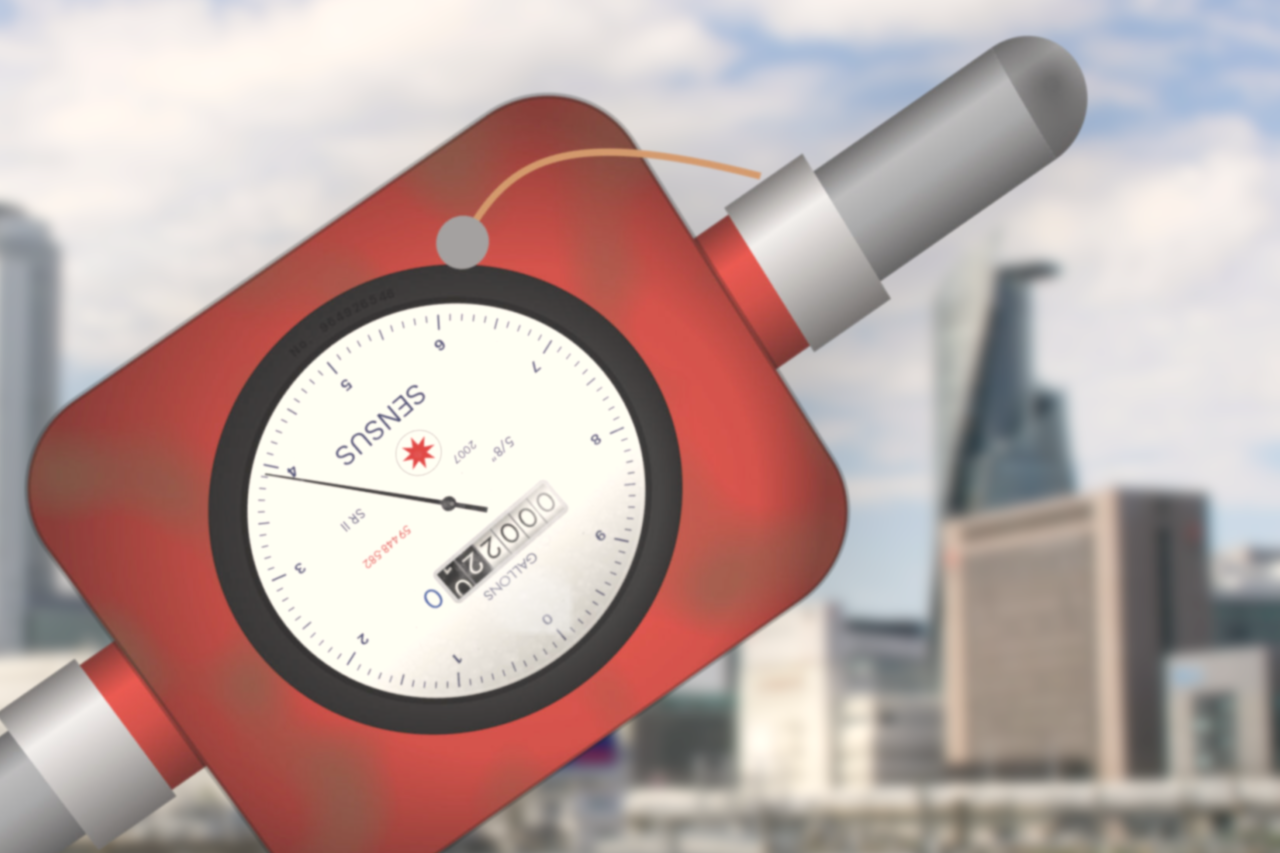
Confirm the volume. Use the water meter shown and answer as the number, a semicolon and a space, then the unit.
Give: 2203.9; gal
